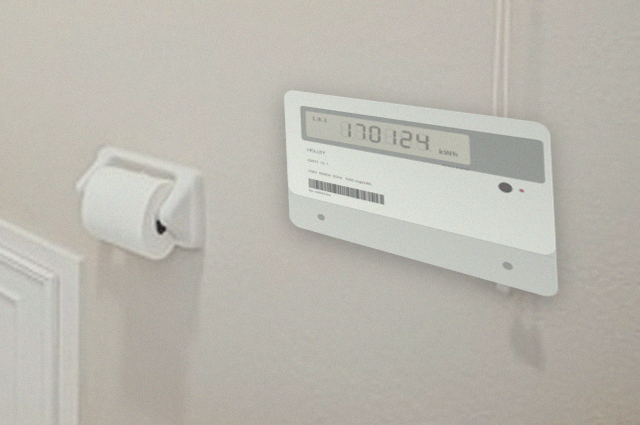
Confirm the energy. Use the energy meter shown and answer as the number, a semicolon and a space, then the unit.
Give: 170124; kWh
